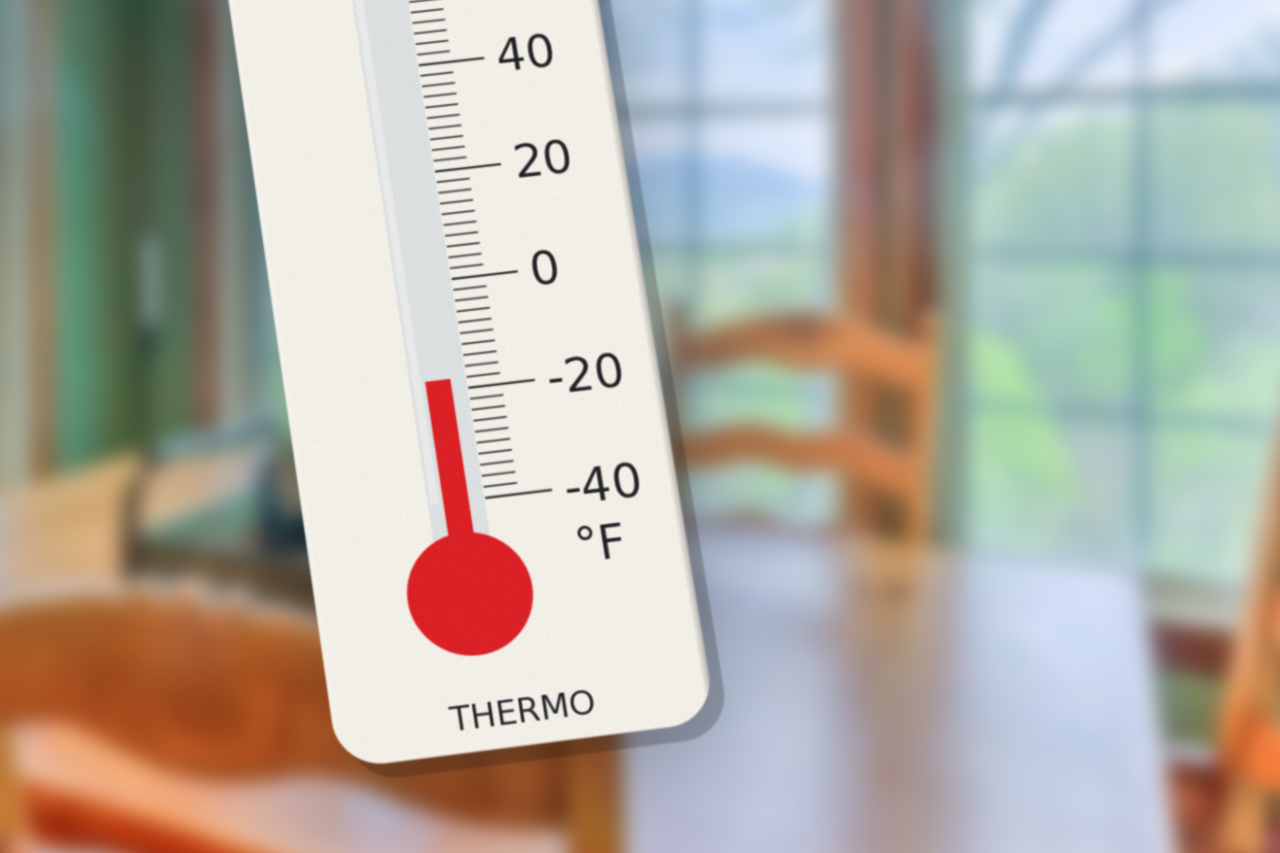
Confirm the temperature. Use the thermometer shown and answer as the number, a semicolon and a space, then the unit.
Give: -18; °F
